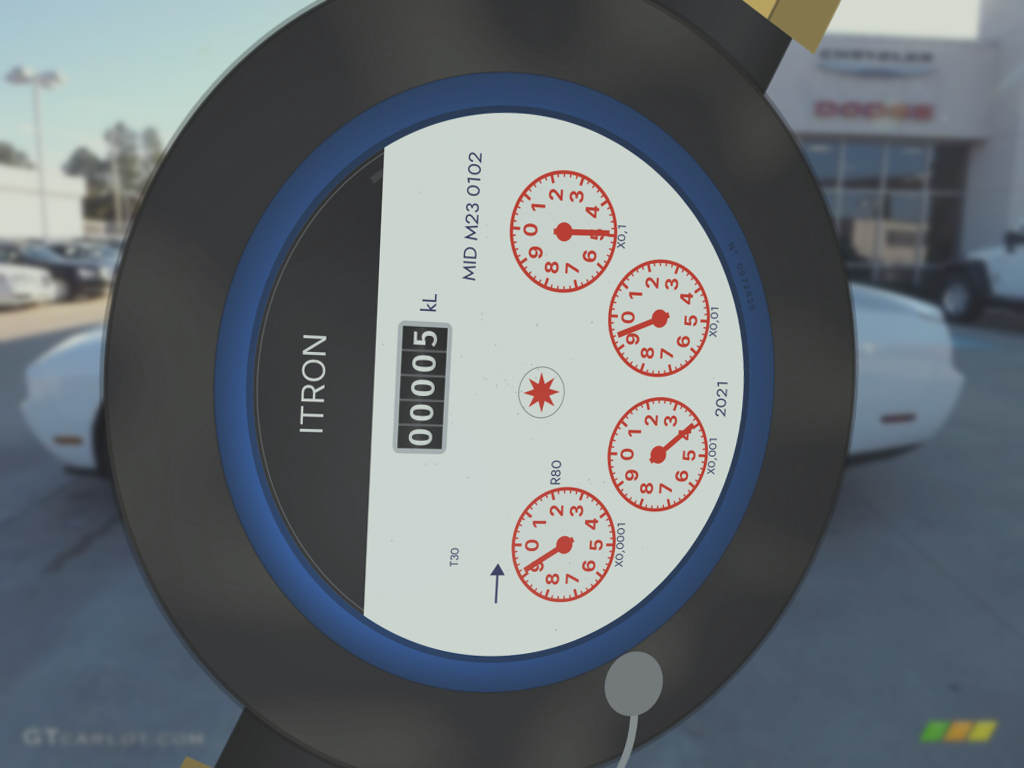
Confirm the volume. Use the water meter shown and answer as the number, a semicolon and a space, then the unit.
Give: 5.4939; kL
